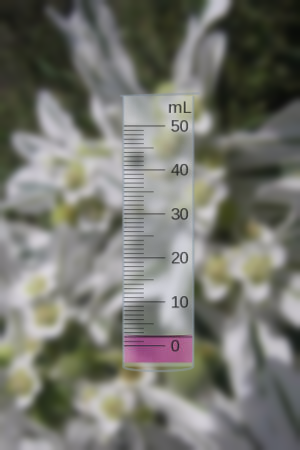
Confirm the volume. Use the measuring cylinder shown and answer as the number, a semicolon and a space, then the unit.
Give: 2; mL
